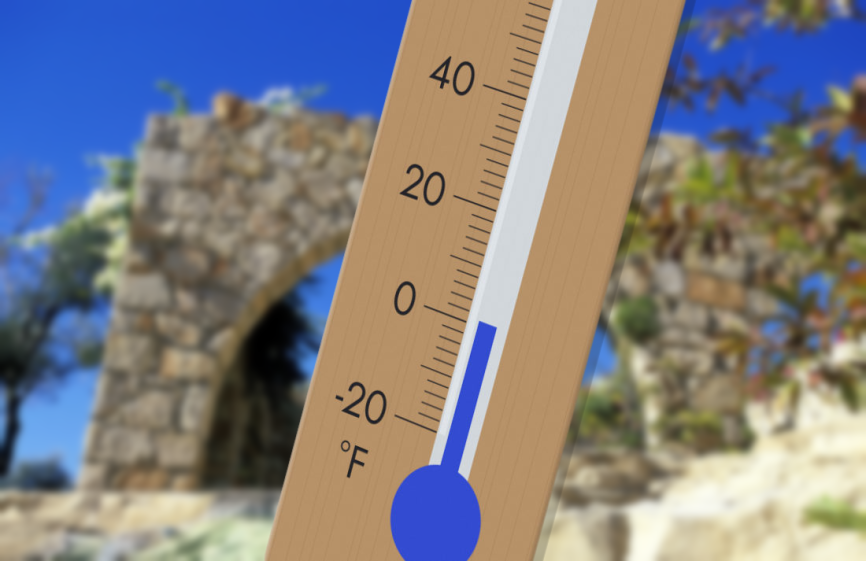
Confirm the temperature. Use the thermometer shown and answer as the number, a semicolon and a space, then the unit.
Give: 1; °F
